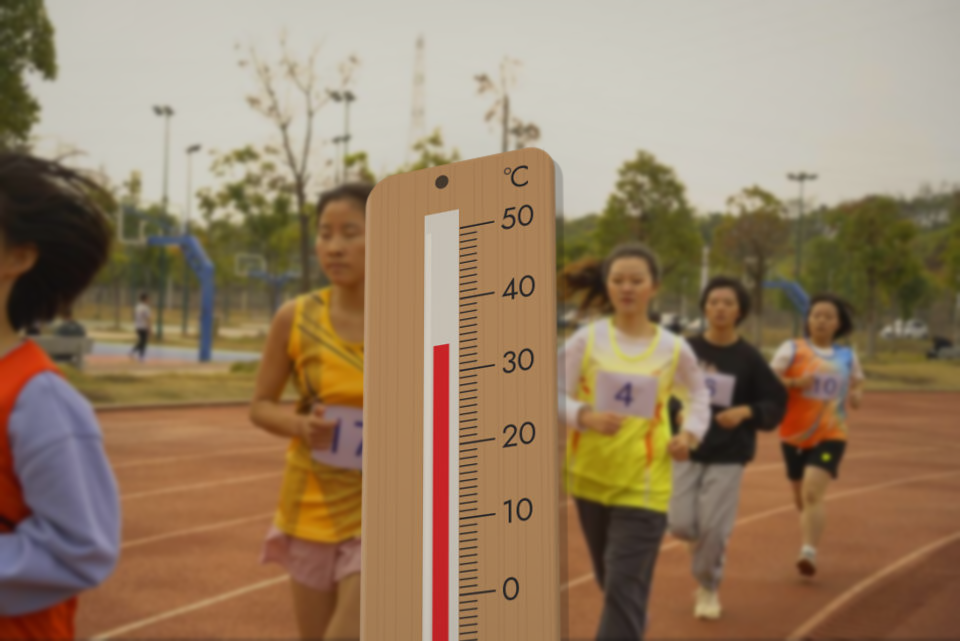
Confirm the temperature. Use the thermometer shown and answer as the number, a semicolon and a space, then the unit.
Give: 34; °C
